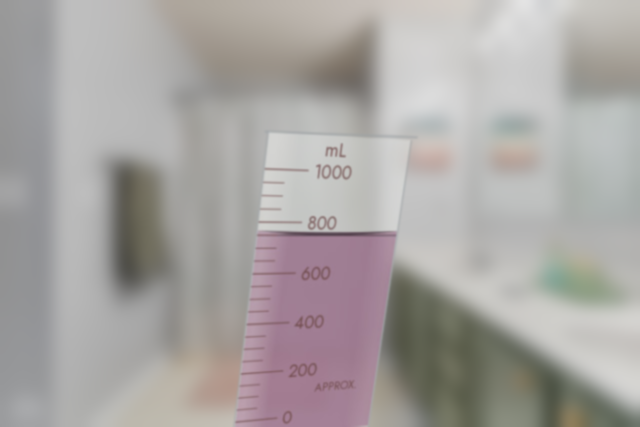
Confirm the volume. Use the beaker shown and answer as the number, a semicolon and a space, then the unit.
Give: 750; mL
